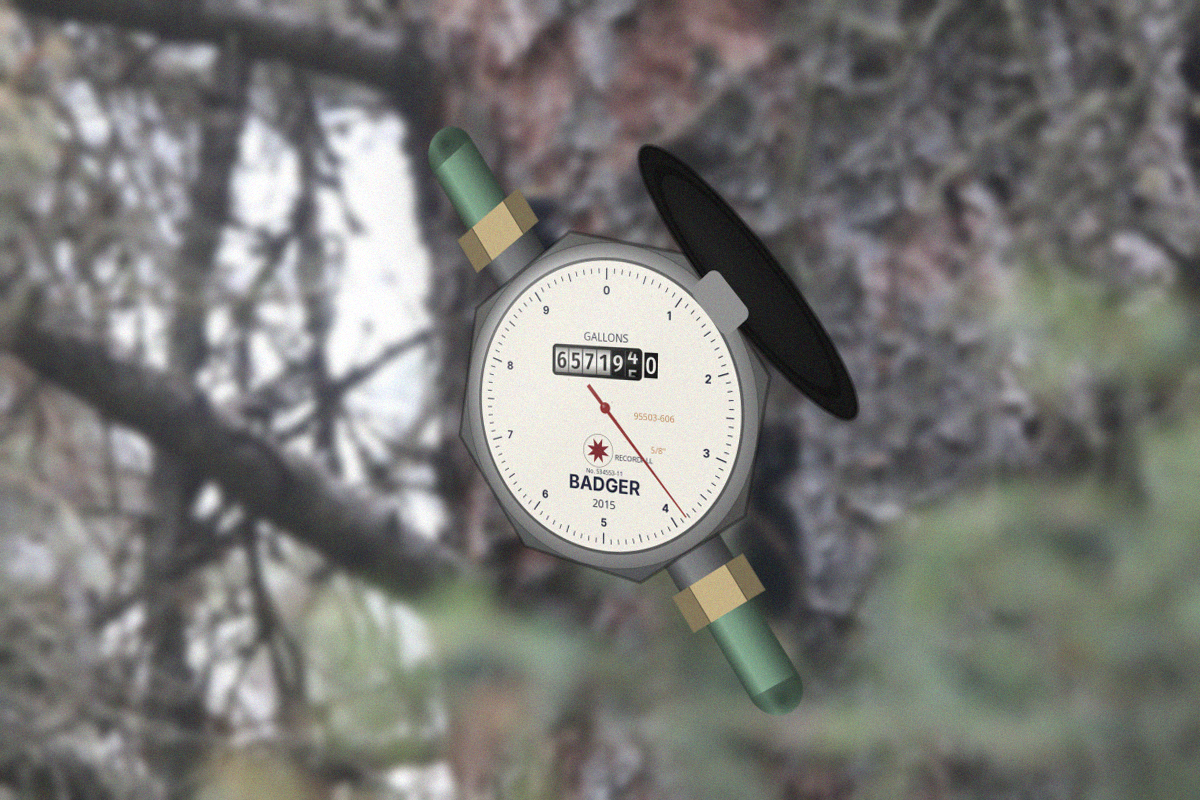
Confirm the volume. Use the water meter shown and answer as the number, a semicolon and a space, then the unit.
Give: 6571943.8; gal
